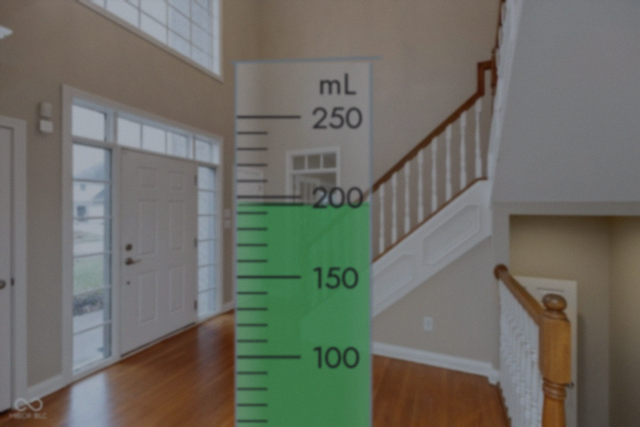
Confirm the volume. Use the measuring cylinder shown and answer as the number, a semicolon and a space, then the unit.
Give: 195; mL
